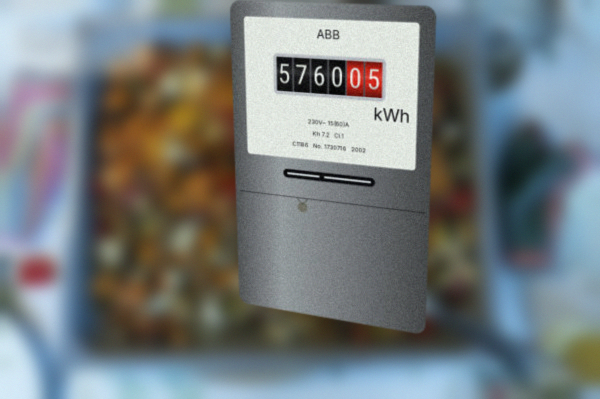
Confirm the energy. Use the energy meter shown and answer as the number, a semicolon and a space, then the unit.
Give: 5760.05; kWh
